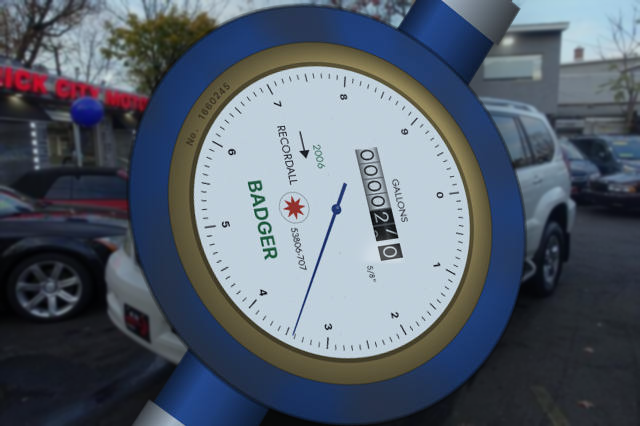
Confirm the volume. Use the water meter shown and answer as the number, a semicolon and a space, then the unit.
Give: 273.4; gal
